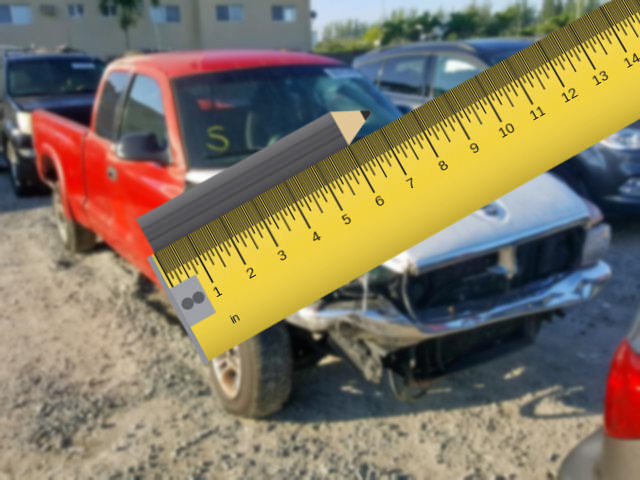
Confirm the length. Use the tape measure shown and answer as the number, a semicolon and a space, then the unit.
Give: 7; in
